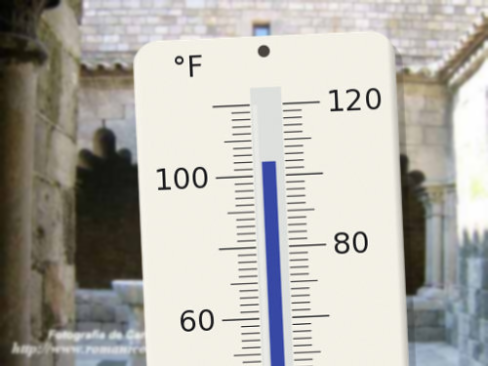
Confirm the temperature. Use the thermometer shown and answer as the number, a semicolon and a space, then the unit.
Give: 104; °F
